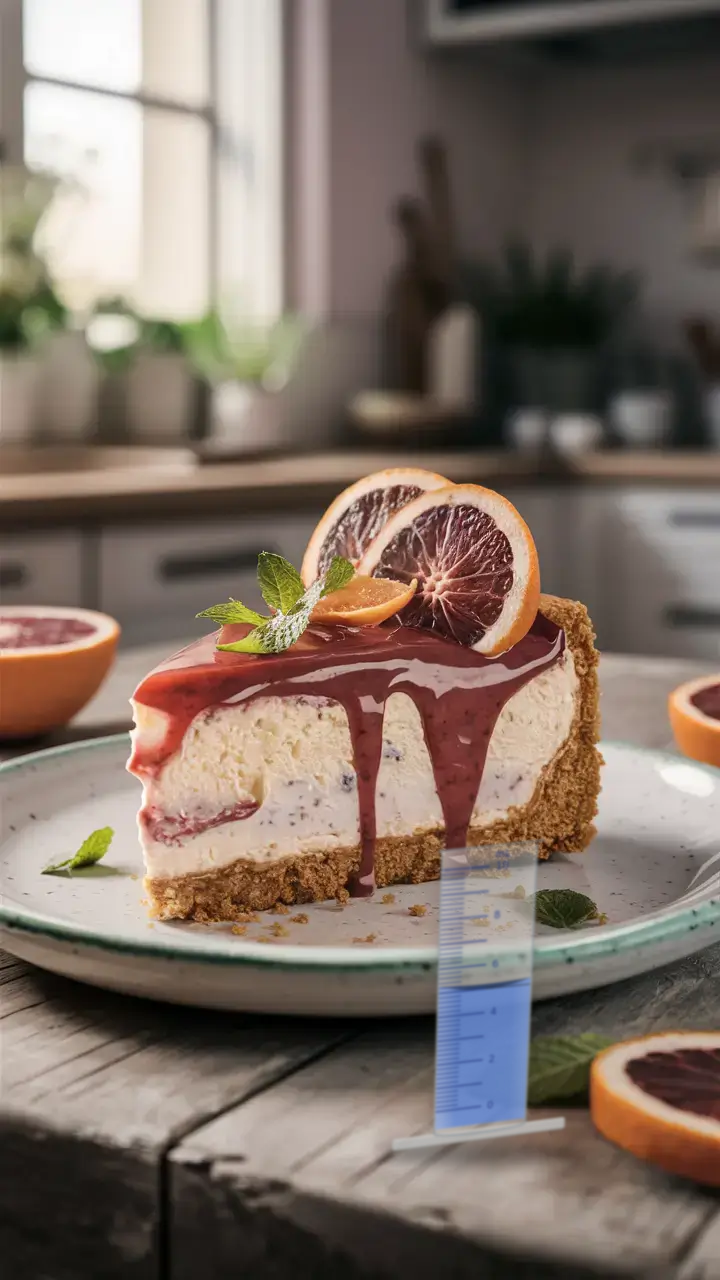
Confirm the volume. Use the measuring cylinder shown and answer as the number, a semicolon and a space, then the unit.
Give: 5; mL
